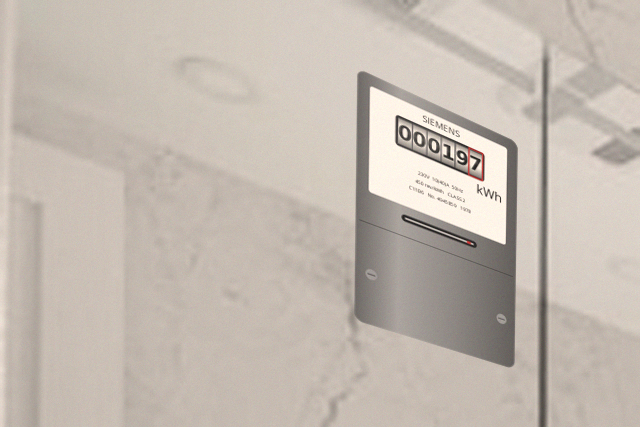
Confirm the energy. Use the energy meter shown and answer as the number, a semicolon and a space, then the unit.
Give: 19.7; kWh
